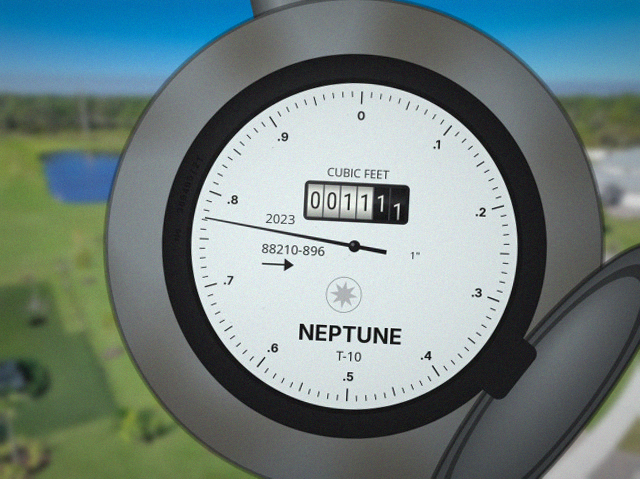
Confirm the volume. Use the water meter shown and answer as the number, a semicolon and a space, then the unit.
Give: 1110.77; ft³
